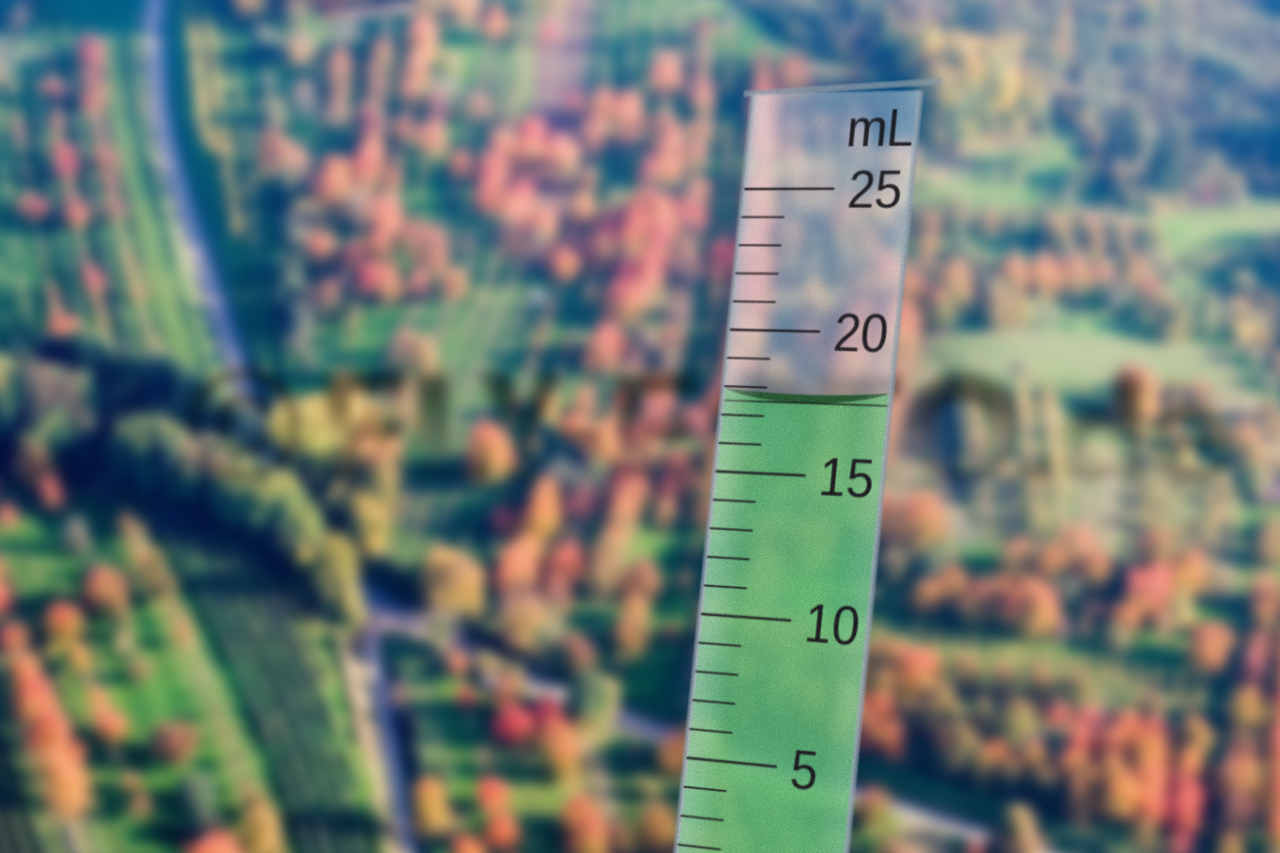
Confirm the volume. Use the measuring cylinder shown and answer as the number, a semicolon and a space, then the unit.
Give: 17.5; mL
